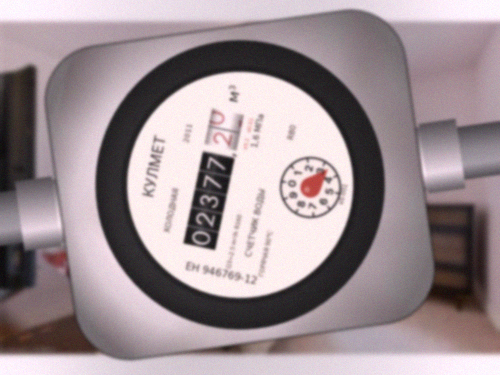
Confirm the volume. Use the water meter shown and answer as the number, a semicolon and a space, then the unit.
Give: 2377.203; m³
